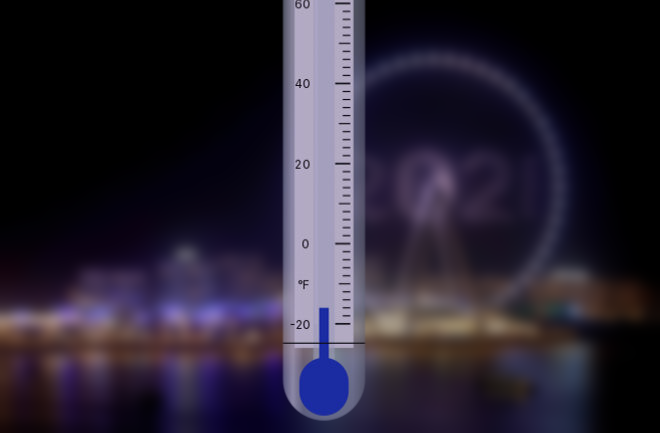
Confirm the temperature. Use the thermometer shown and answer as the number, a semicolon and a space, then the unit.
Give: -16; °F
